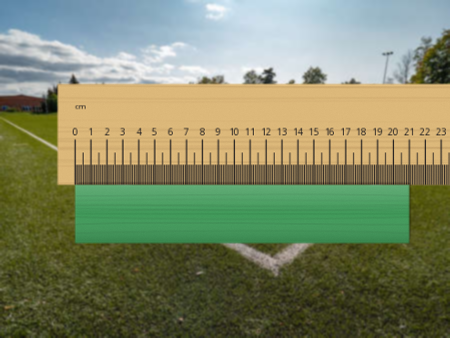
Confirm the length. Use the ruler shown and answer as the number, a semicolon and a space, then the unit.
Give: 21; cm
